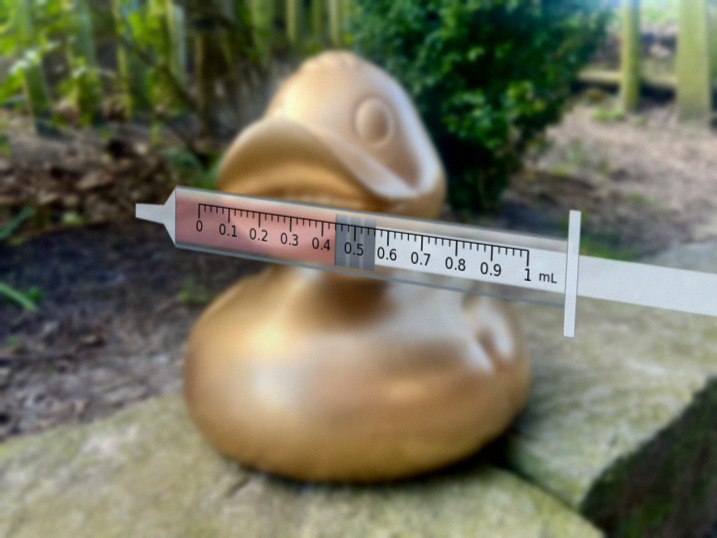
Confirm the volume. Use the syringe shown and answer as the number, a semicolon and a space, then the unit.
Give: 0.44; mL
